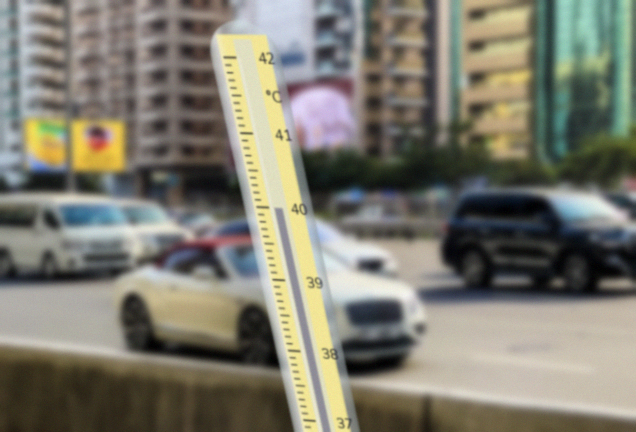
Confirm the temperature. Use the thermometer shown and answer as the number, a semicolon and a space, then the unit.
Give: 40; °C
